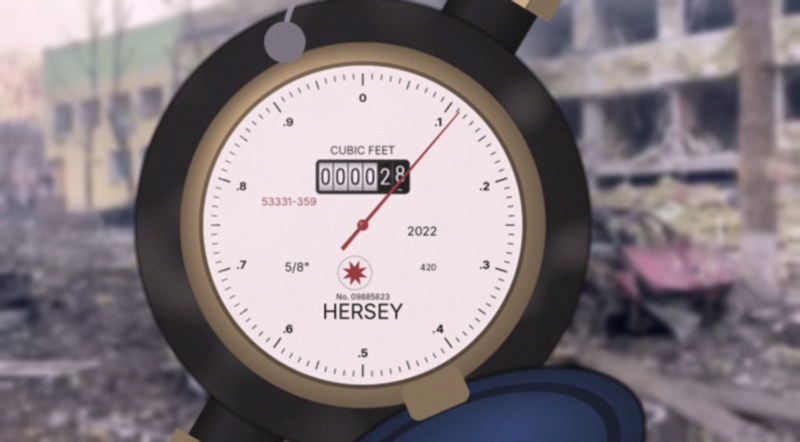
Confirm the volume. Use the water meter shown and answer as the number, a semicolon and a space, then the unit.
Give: 28.11; ft³
